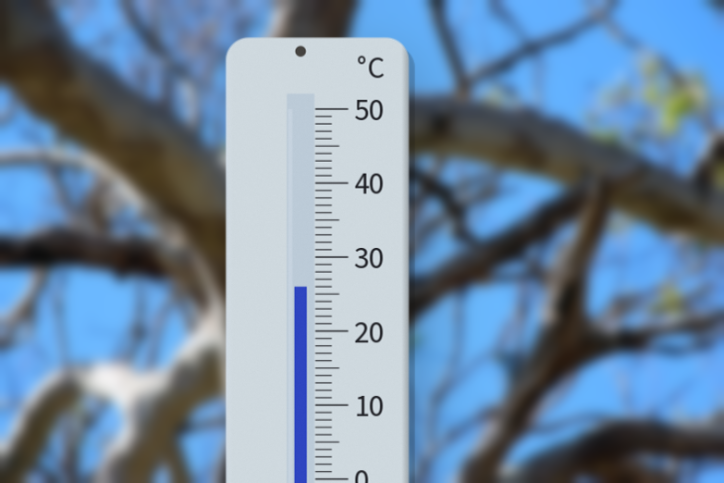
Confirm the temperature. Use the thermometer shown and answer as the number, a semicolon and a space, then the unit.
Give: 26; °C
